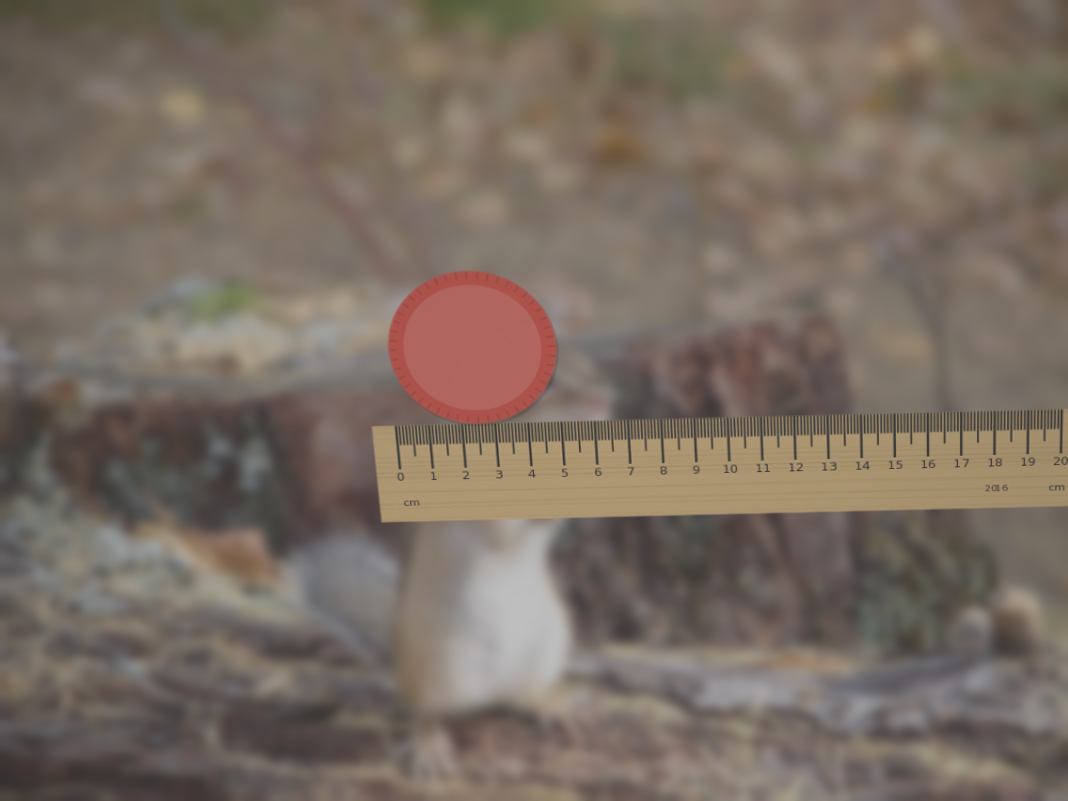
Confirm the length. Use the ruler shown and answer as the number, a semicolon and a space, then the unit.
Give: 5; cm
